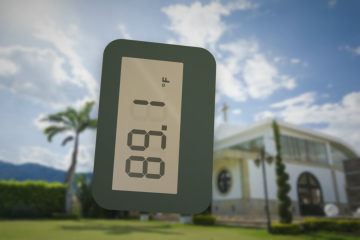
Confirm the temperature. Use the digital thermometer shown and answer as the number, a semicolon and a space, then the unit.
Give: 89.1; °F
